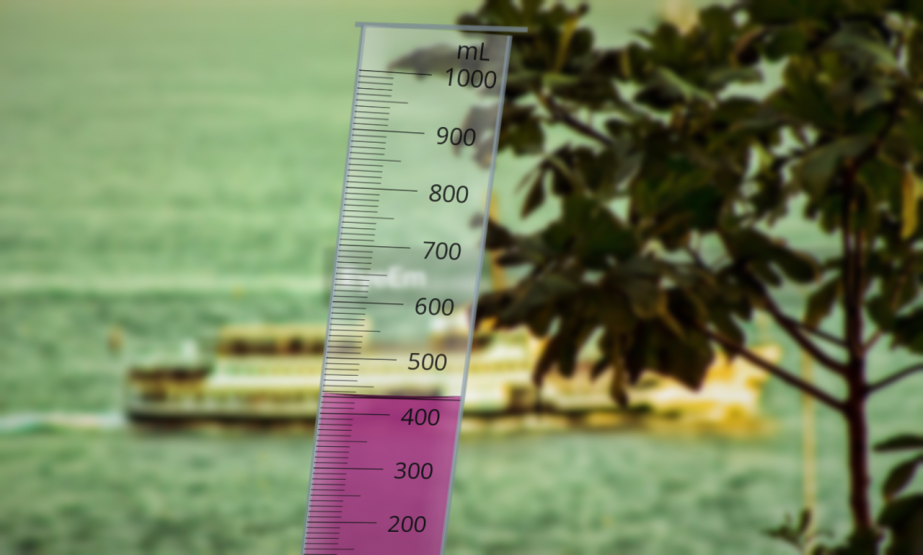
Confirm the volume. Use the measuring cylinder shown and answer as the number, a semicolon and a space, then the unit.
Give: 430; mL
